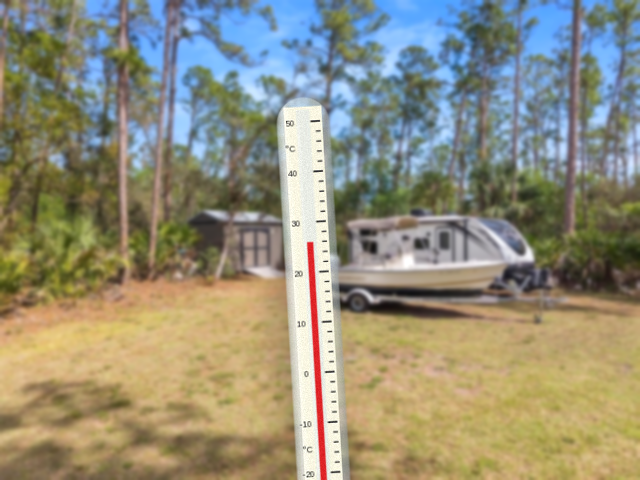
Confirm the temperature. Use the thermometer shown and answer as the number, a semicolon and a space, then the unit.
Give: 26; °C
